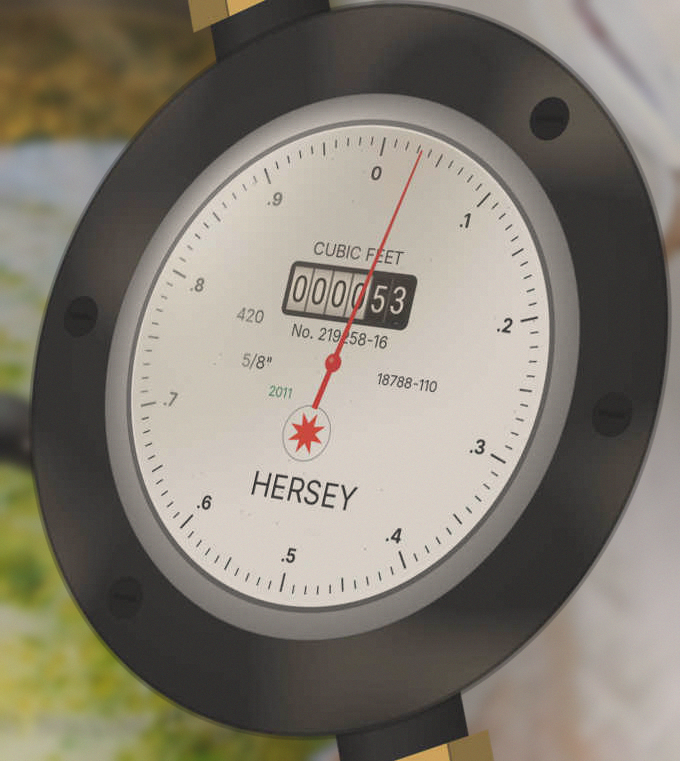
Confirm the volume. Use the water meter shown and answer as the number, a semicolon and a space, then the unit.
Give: 53.03; ft³
